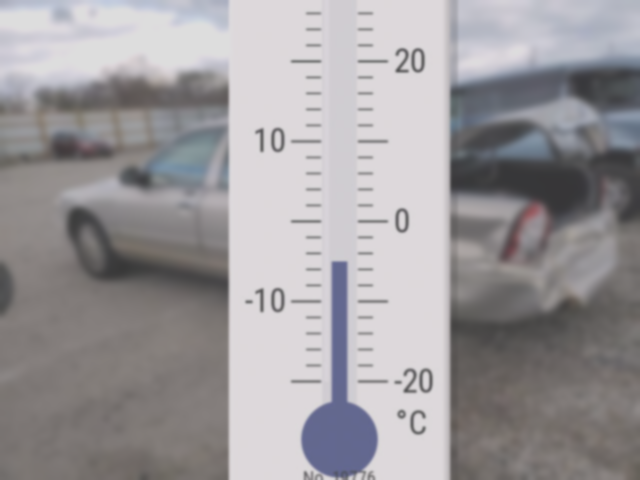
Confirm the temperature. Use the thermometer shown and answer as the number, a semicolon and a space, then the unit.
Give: -5; °C
